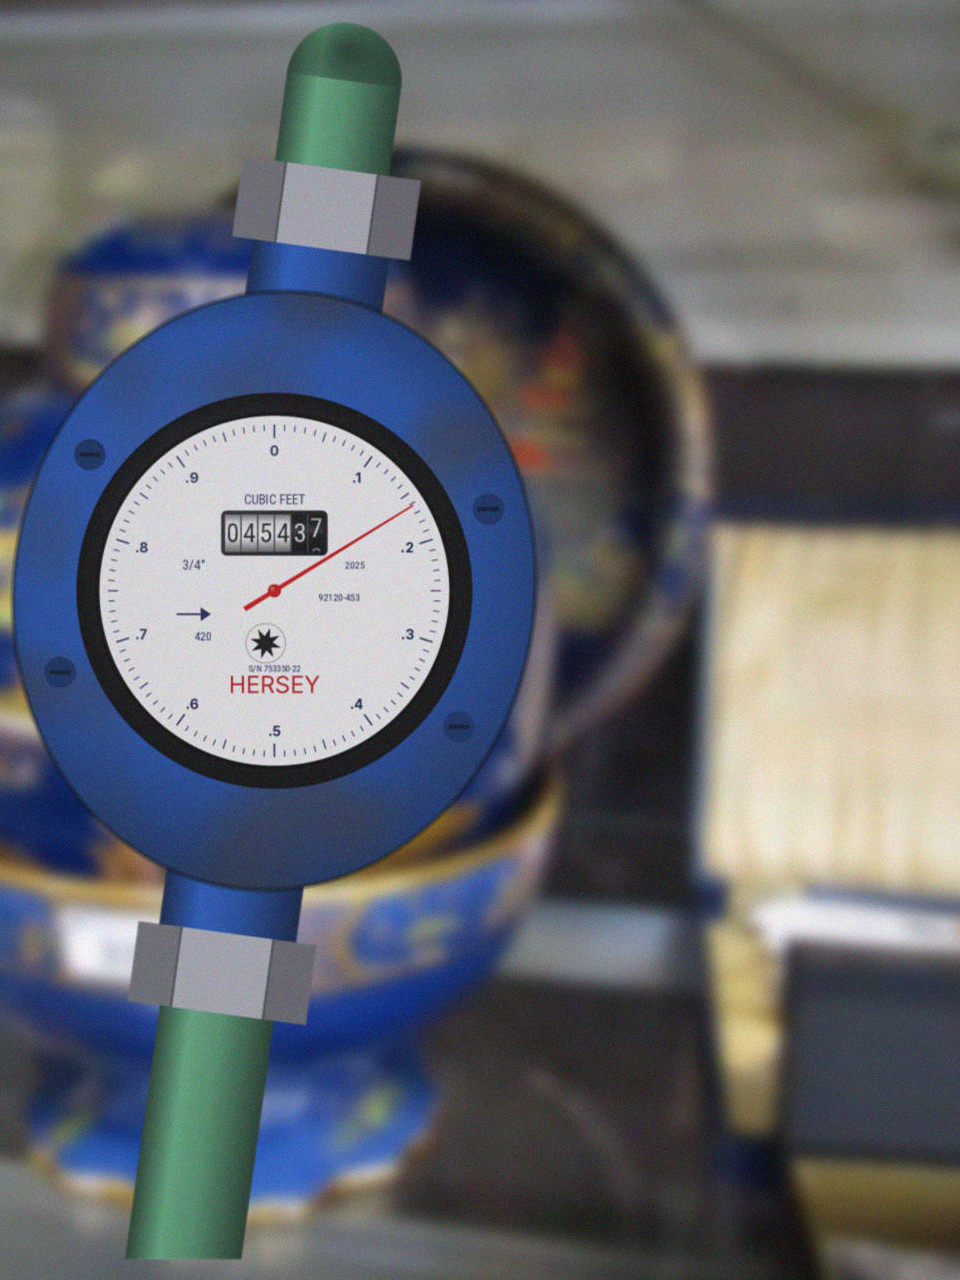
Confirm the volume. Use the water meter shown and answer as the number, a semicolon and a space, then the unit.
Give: 45437.16; ft³
